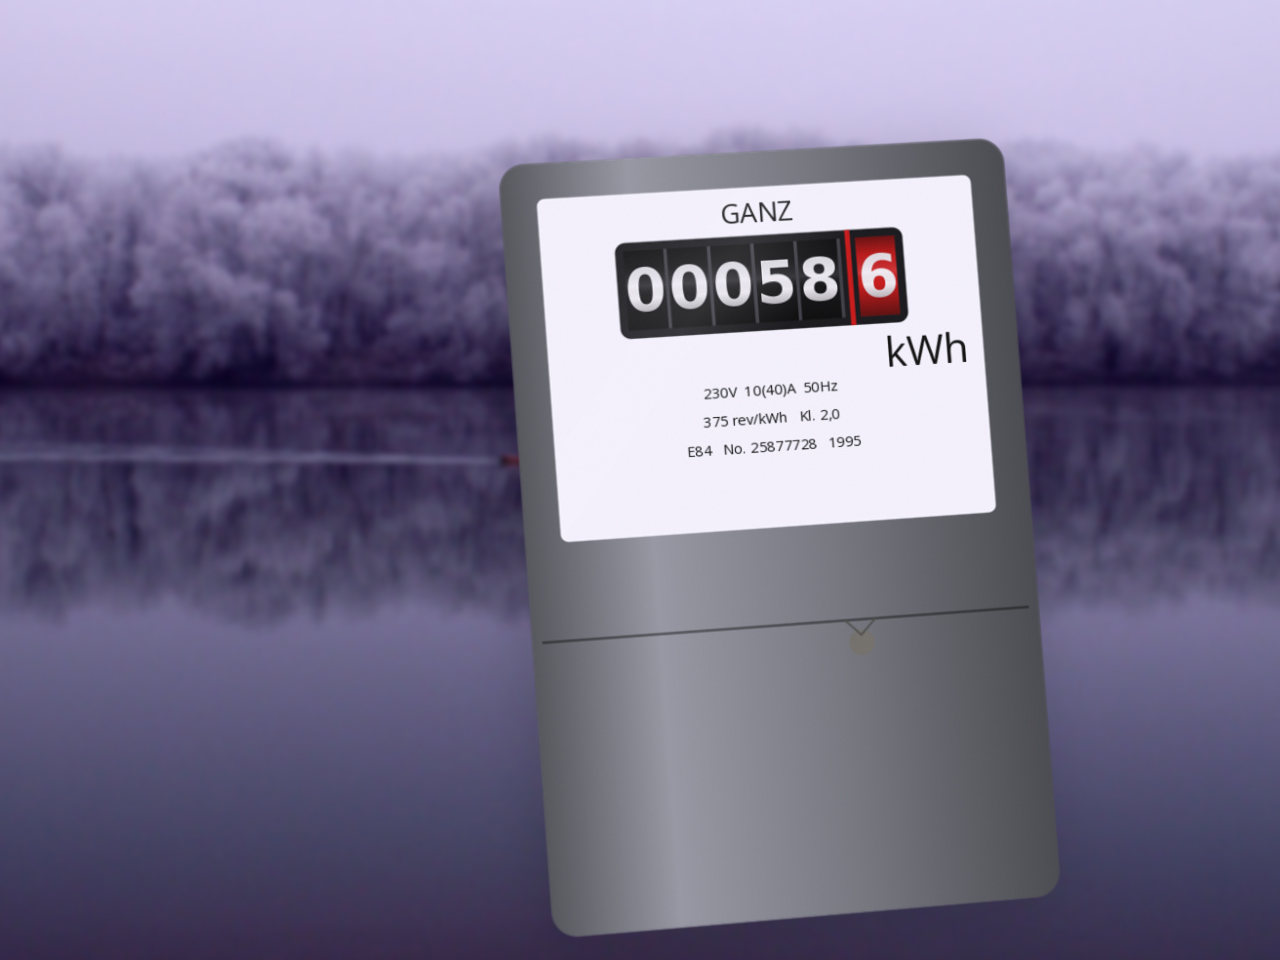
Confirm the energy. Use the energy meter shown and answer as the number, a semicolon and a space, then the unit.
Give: 58.6; kWh
